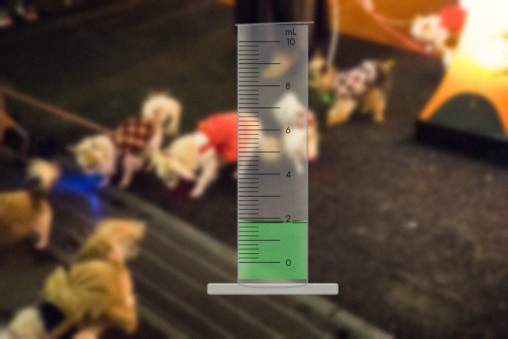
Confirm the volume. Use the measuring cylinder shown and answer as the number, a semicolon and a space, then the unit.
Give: 1.8; mL
